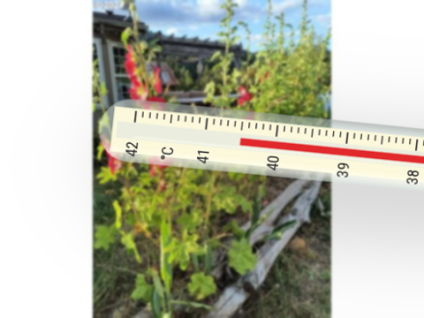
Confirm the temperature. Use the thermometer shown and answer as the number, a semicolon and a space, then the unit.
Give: 40.5; °C
